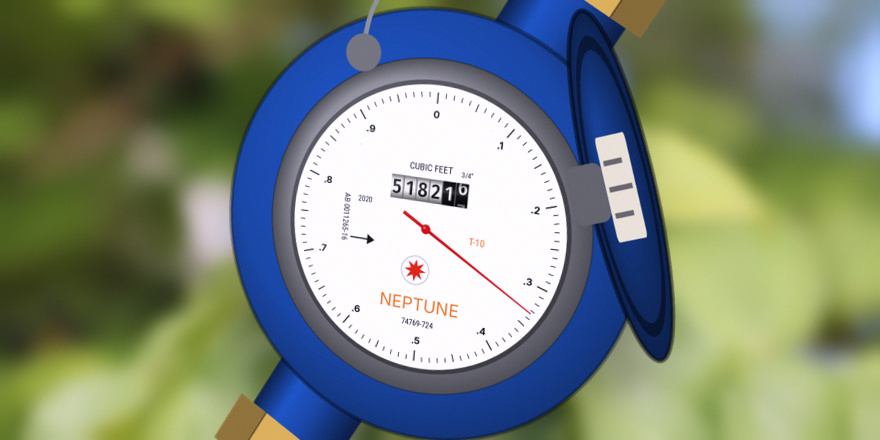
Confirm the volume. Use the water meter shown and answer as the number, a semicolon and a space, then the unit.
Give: 518216.33; ft³
